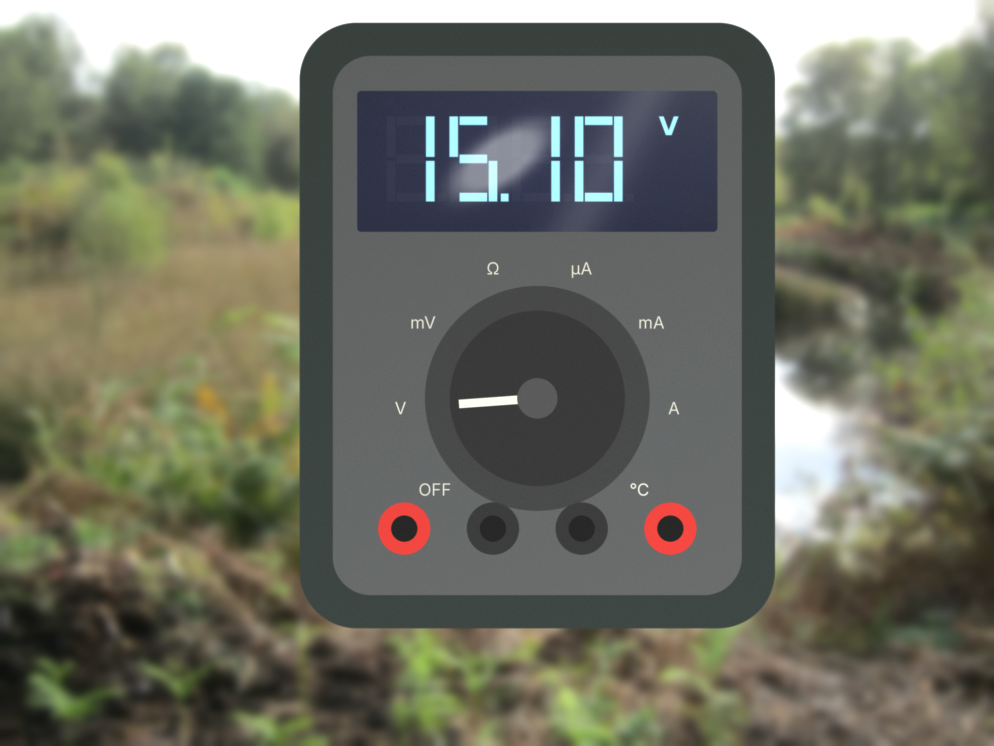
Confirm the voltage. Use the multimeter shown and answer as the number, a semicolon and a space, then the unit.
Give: 15.10; V
